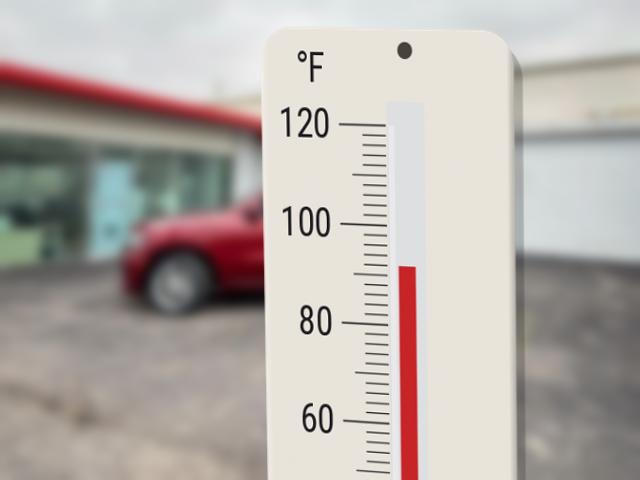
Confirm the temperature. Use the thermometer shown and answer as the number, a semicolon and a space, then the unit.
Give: 92; °F
